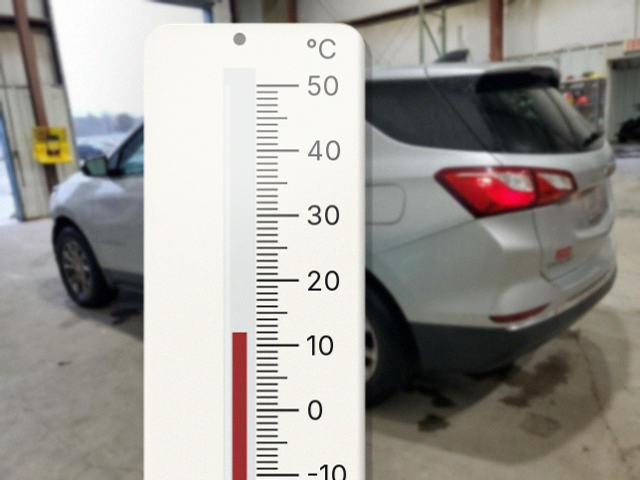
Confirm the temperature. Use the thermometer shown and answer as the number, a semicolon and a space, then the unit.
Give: 12; °C
